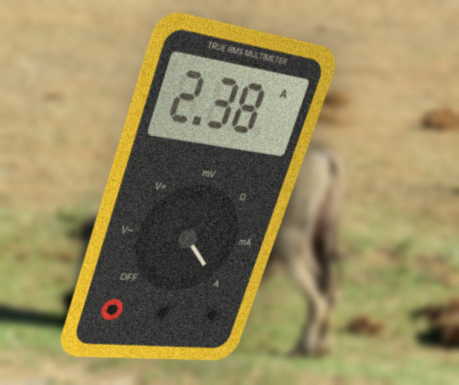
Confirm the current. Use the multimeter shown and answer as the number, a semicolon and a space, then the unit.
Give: 2.38; A
